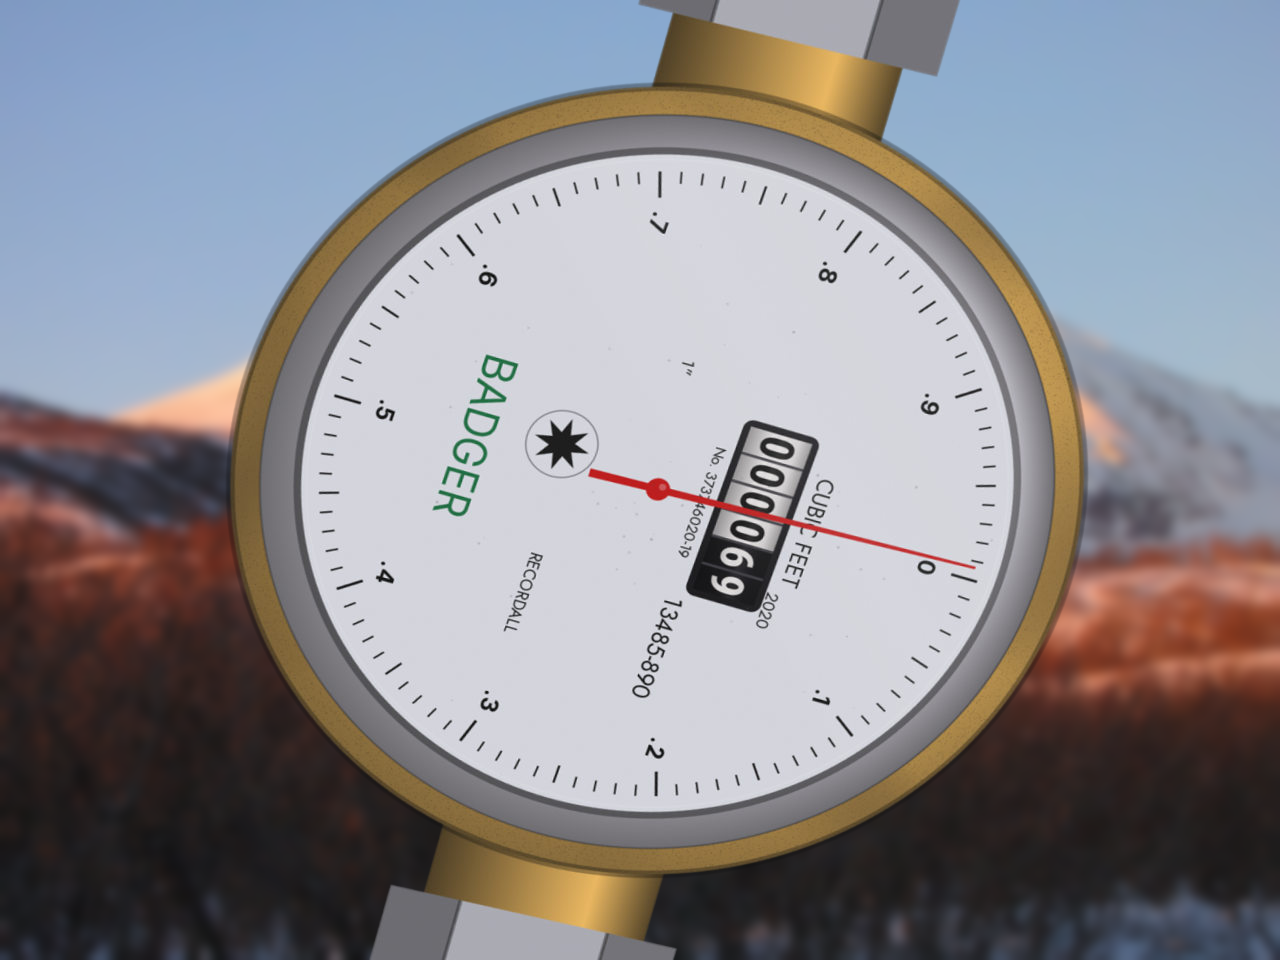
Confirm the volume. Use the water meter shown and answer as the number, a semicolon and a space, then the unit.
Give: 68.99; ft³
